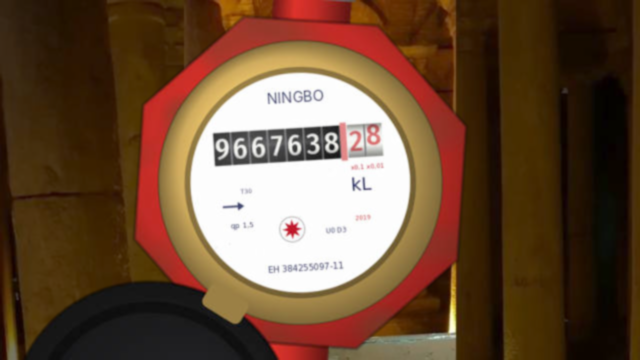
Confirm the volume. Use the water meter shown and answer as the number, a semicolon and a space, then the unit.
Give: 9667638.28; kL
